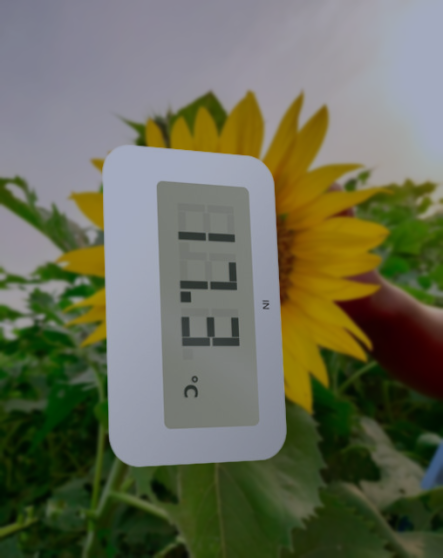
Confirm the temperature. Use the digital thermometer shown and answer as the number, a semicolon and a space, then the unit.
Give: 17.3; °C
